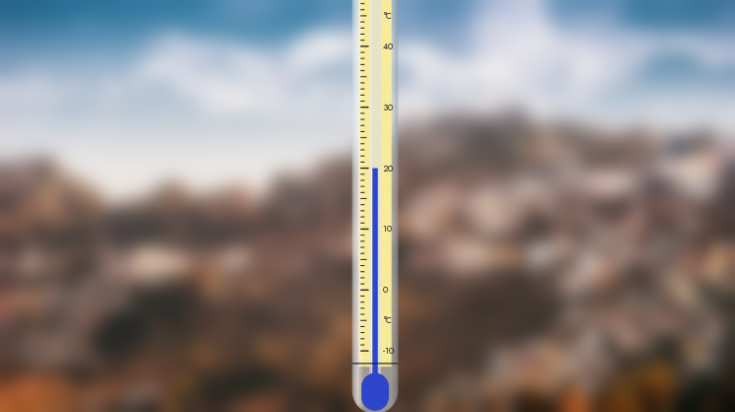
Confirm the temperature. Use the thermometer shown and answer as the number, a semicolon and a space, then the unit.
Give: 20; °C
